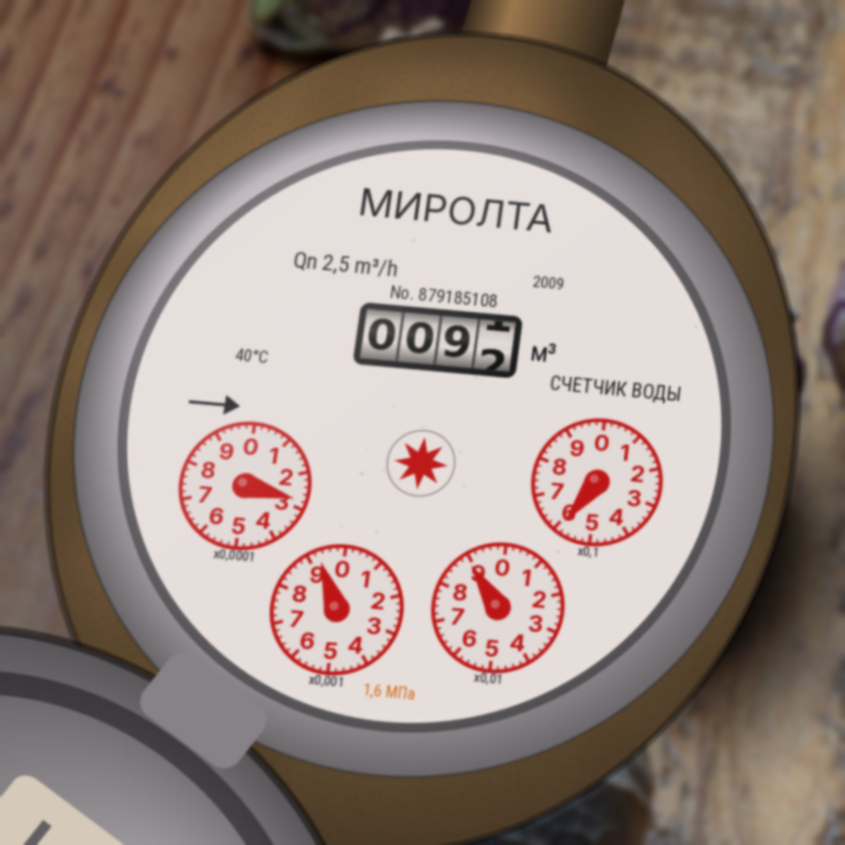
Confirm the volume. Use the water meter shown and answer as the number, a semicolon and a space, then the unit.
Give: 91.5892; m³
